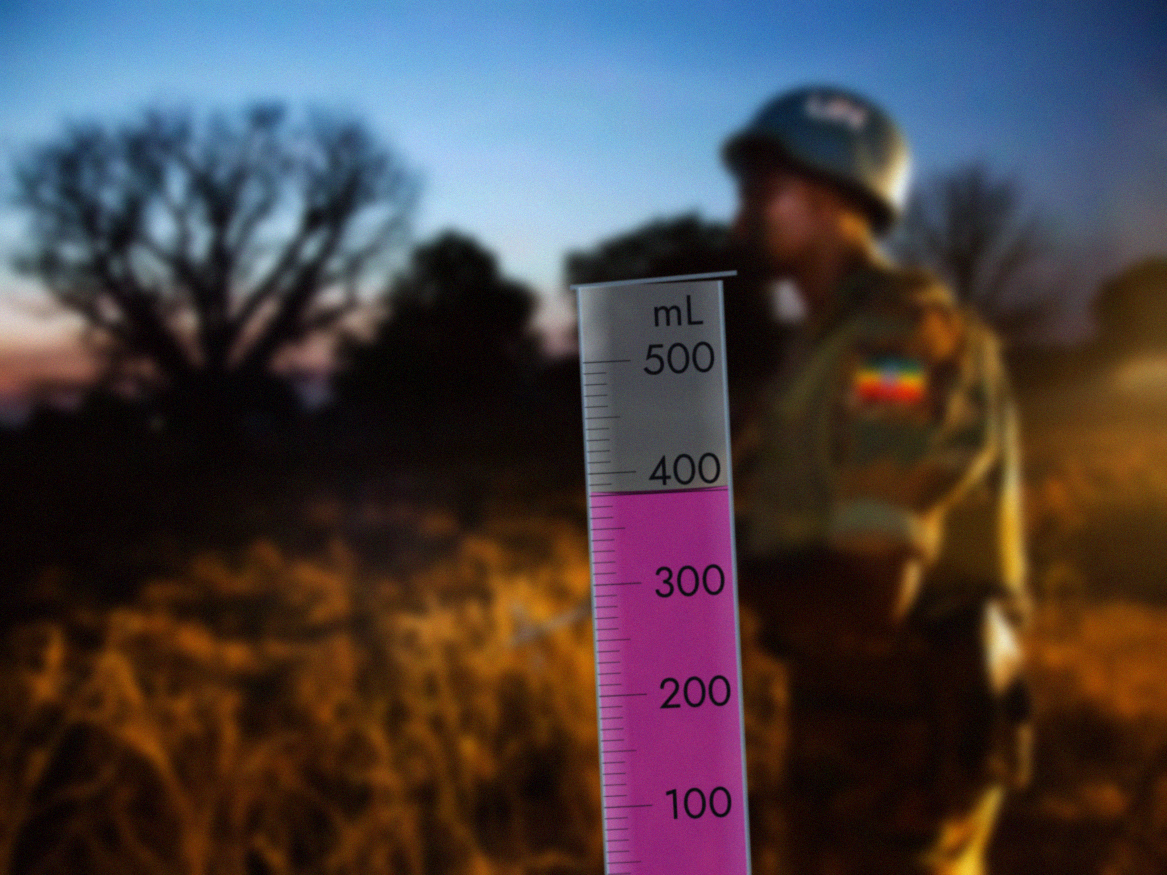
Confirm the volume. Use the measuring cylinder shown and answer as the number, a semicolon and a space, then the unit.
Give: 380; mL
